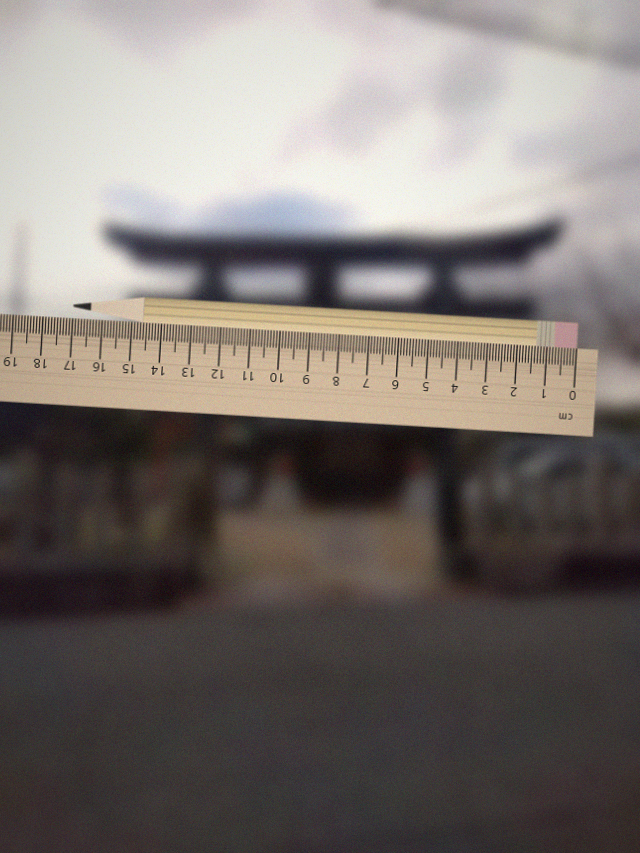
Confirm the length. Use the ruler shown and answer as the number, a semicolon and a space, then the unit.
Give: 17; cm
